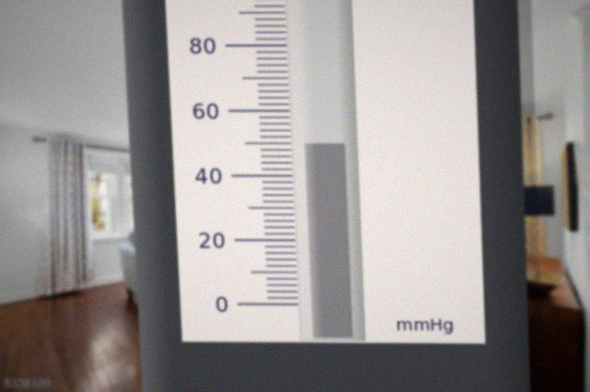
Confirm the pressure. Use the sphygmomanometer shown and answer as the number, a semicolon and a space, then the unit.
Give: 50; mmHg
